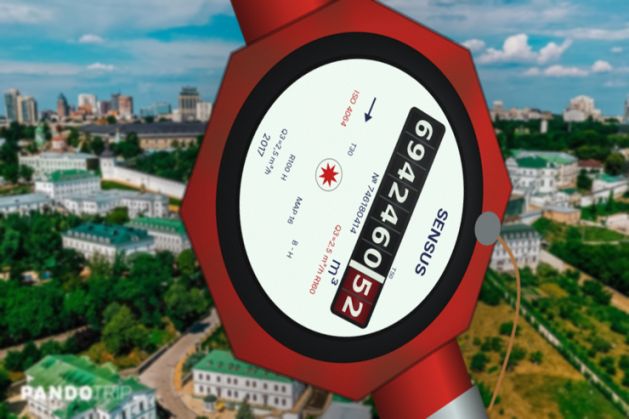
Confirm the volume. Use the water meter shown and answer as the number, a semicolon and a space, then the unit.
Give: 6942460.52; m³
